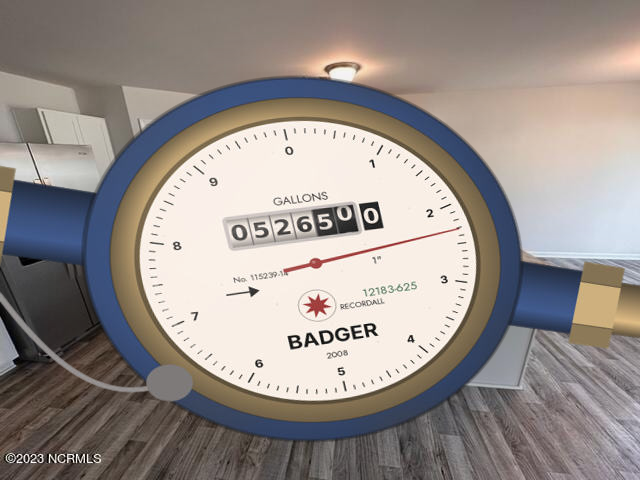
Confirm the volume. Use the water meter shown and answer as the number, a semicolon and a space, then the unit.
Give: 526502.3; gal
